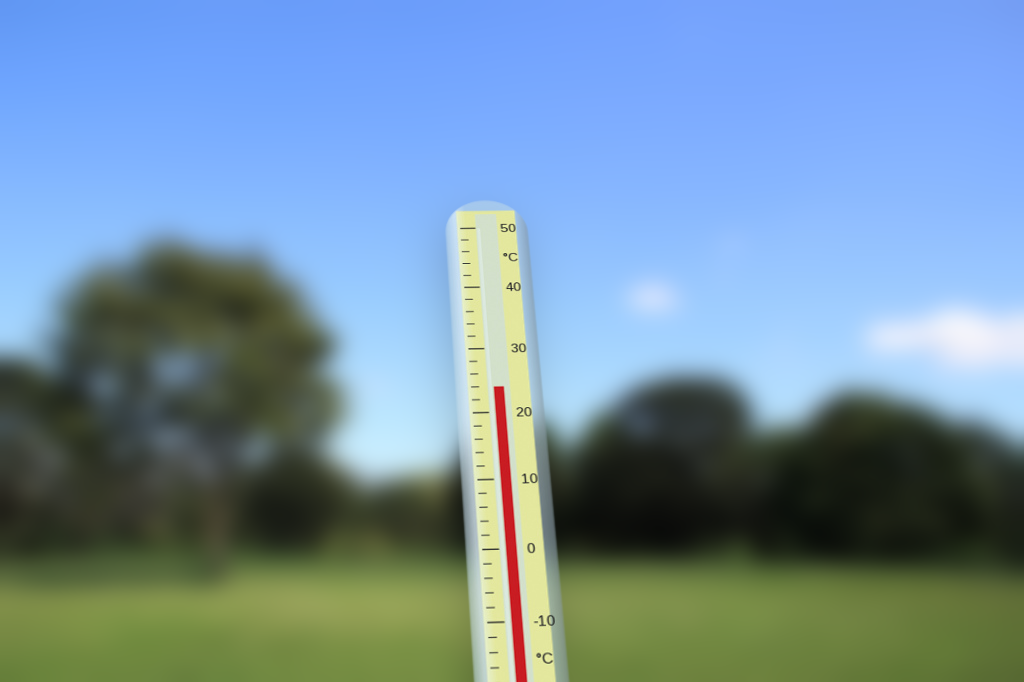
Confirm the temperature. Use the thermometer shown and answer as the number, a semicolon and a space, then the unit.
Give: 24; °C
